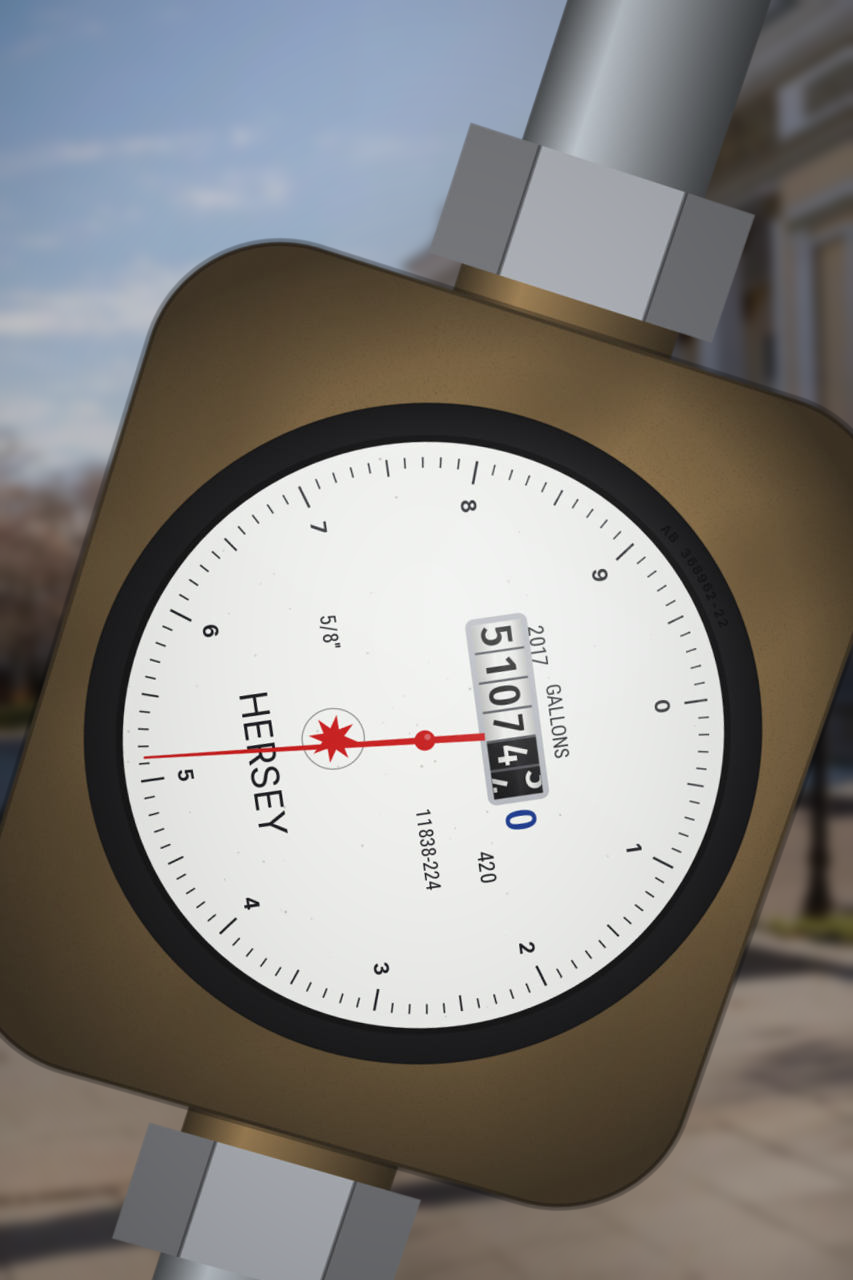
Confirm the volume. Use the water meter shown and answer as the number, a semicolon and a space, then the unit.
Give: 5107435.1; gal
